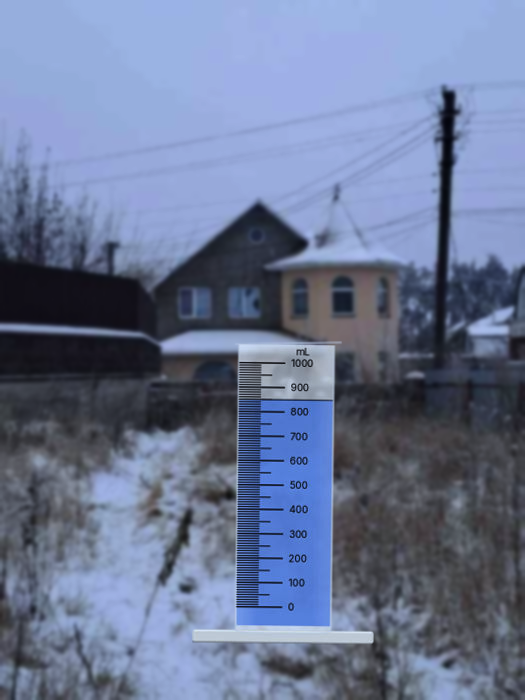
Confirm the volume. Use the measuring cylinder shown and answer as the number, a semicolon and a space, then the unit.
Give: 850; mL
